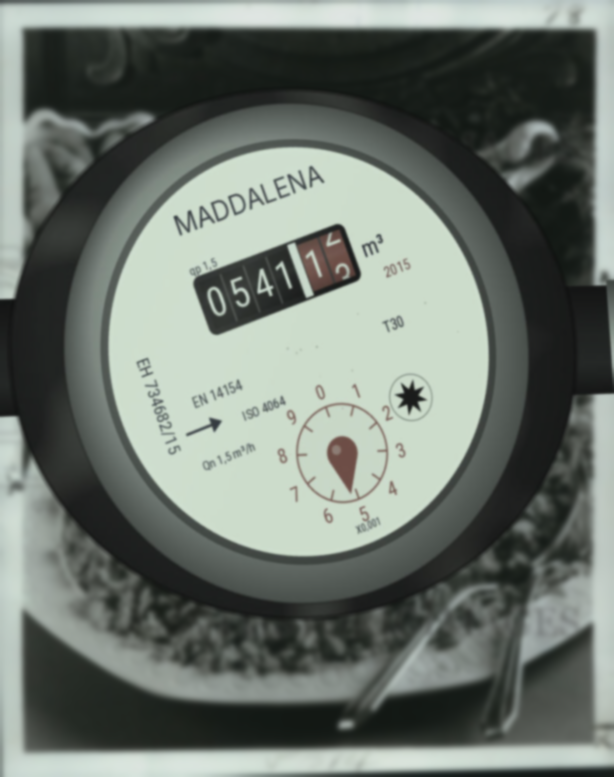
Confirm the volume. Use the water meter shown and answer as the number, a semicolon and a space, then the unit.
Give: 541.125; m³
